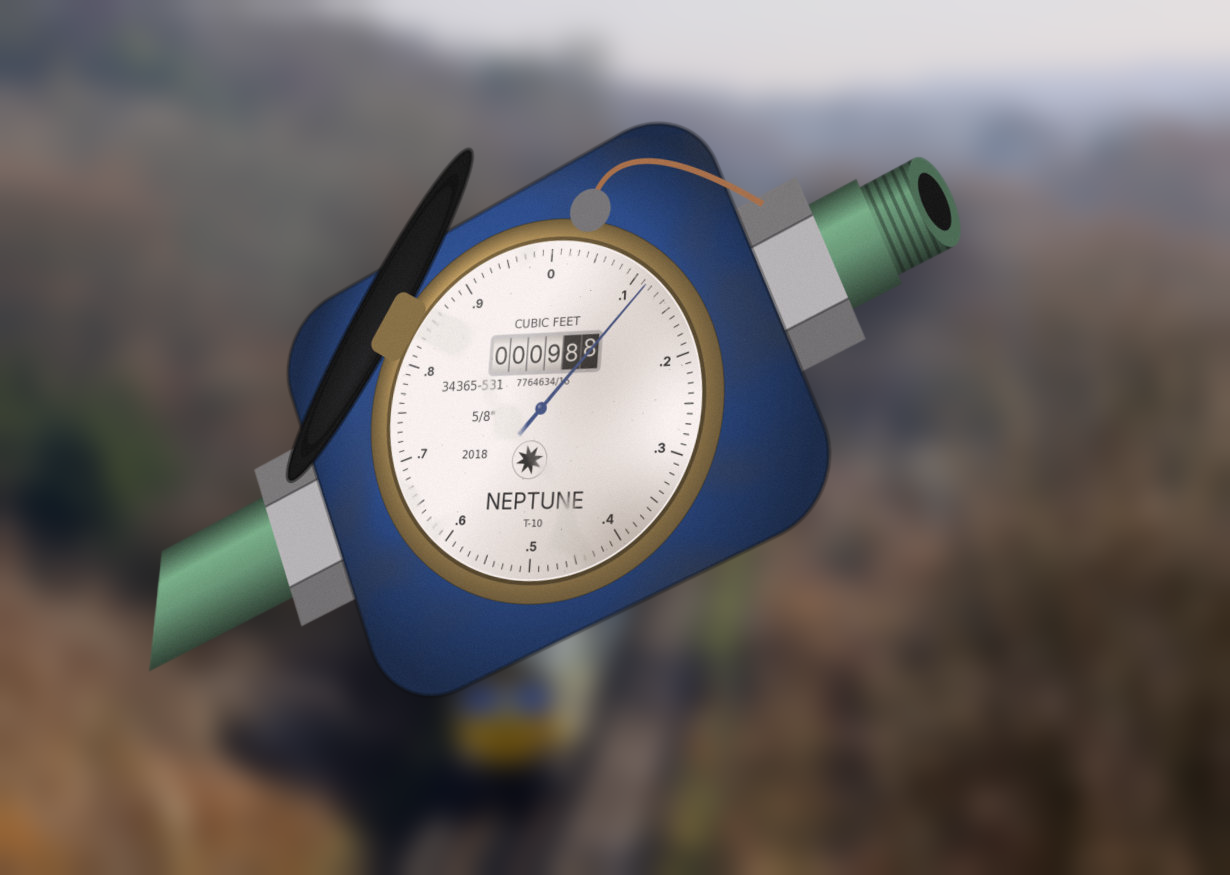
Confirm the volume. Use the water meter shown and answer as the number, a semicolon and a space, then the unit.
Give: 988.11; ft³
